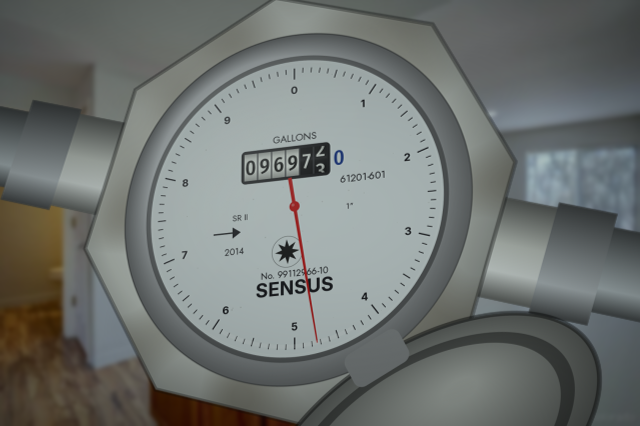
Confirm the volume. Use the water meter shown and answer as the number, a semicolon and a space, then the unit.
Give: 969724.7; gal
